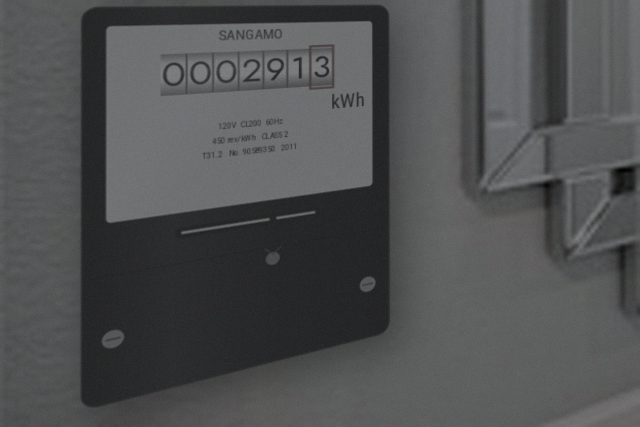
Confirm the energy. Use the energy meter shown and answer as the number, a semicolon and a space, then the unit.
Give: 291.3; kWh
